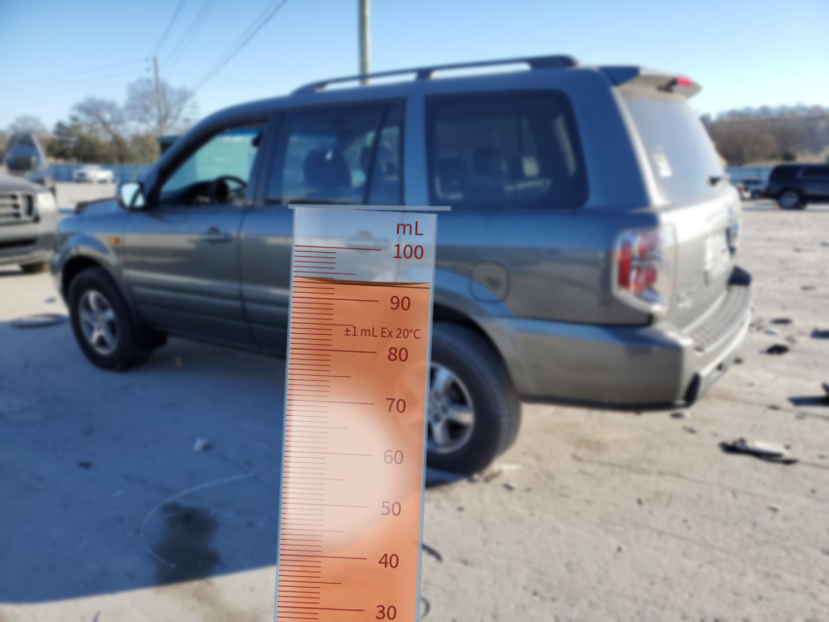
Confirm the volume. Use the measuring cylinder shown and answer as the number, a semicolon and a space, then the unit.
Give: 93; mL
